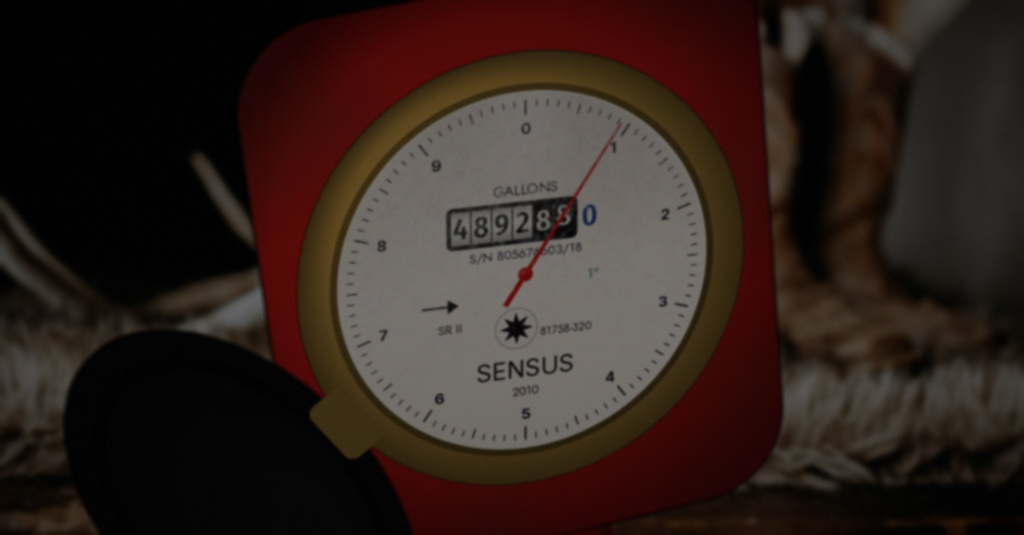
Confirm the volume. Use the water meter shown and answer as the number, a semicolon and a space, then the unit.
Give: 4892880.9; gal
